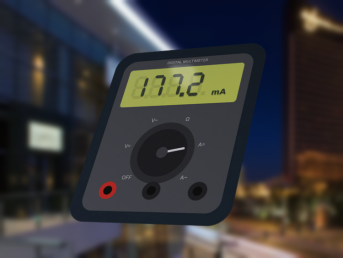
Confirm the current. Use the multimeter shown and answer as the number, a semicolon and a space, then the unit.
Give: 177.2; mA
